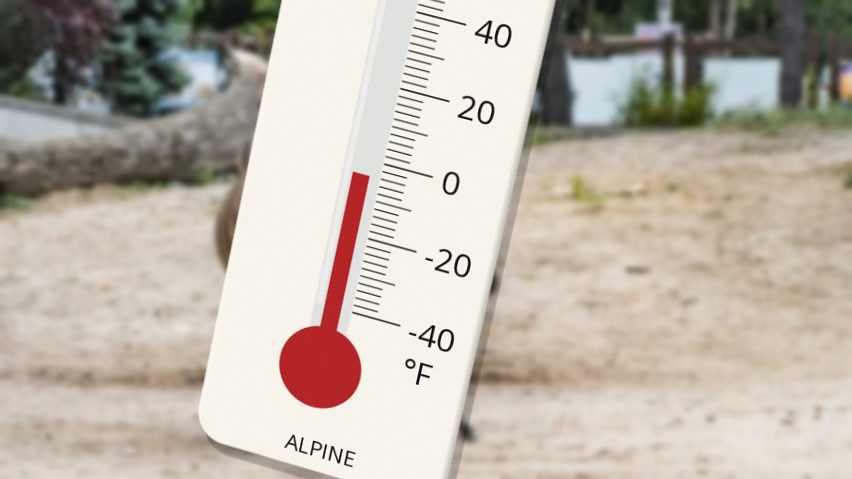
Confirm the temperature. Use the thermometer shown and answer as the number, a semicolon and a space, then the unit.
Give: -4; °F
